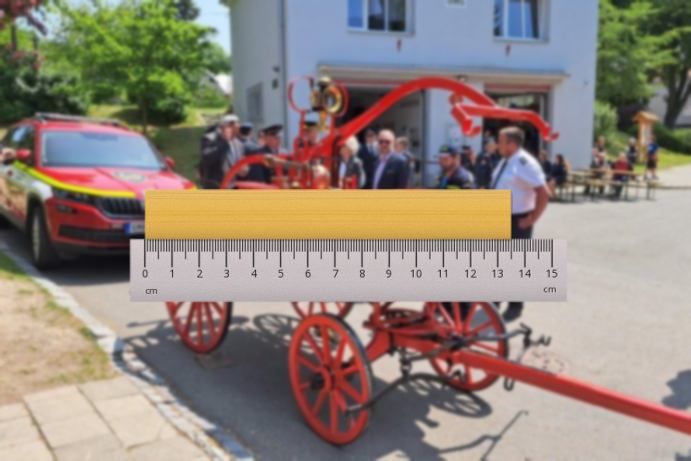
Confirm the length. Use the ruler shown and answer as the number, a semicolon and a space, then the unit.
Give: 13.5; cm
